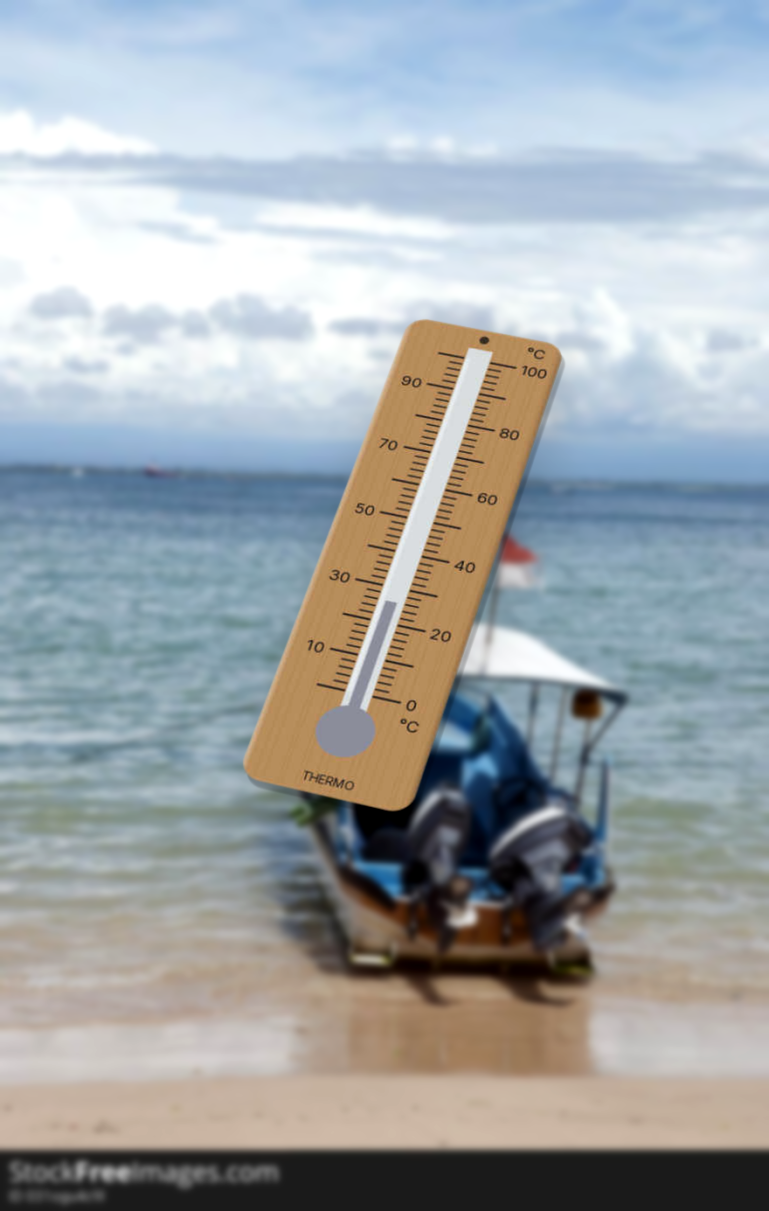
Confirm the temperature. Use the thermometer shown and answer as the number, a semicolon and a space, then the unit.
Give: 26; °C
